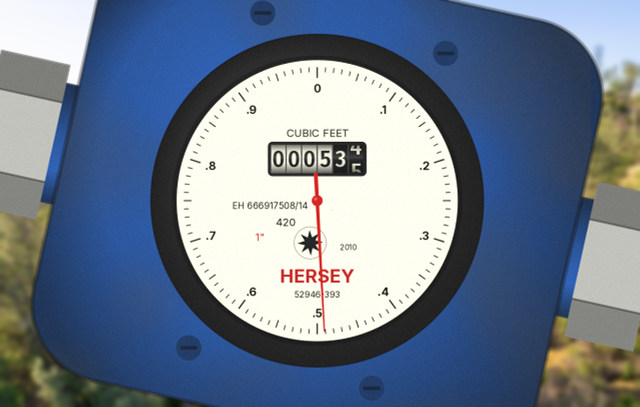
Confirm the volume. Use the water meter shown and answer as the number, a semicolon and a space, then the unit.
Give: 534.49; ft³
